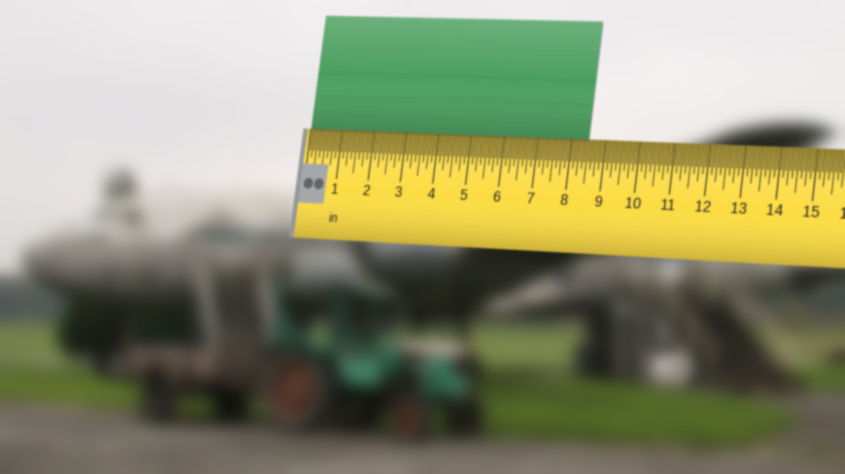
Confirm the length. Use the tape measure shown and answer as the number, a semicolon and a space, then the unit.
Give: 8.5; in
